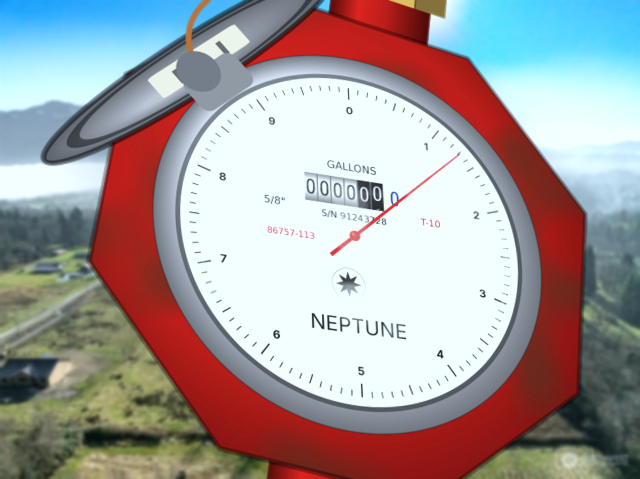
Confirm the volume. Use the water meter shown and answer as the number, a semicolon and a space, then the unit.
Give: 1.3; gal
